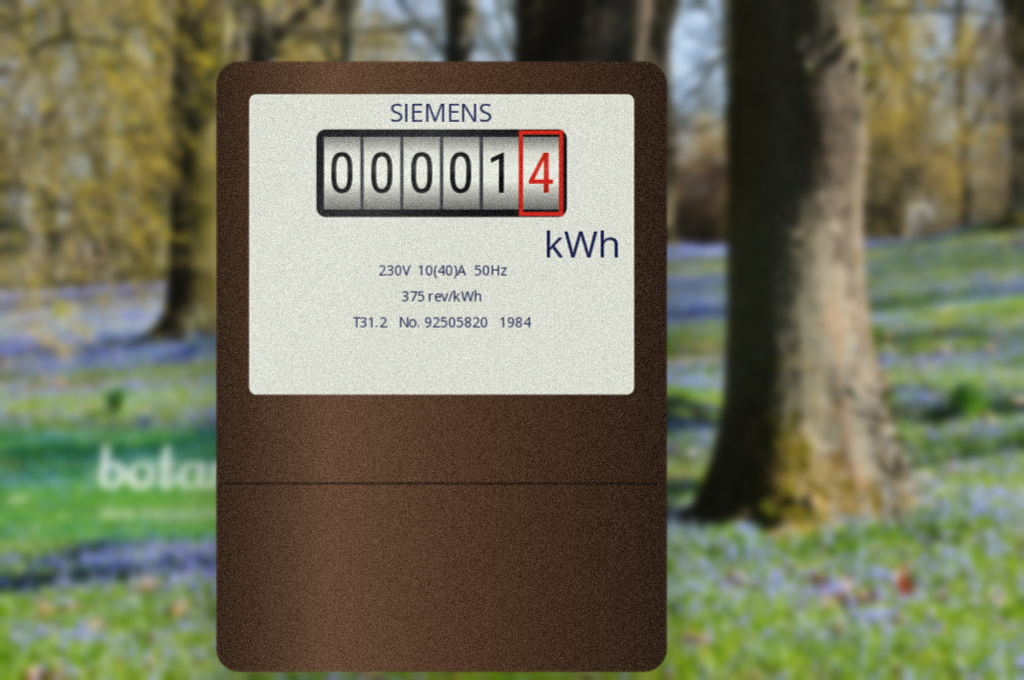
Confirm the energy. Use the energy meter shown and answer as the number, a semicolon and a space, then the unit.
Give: 1.4; kWh
